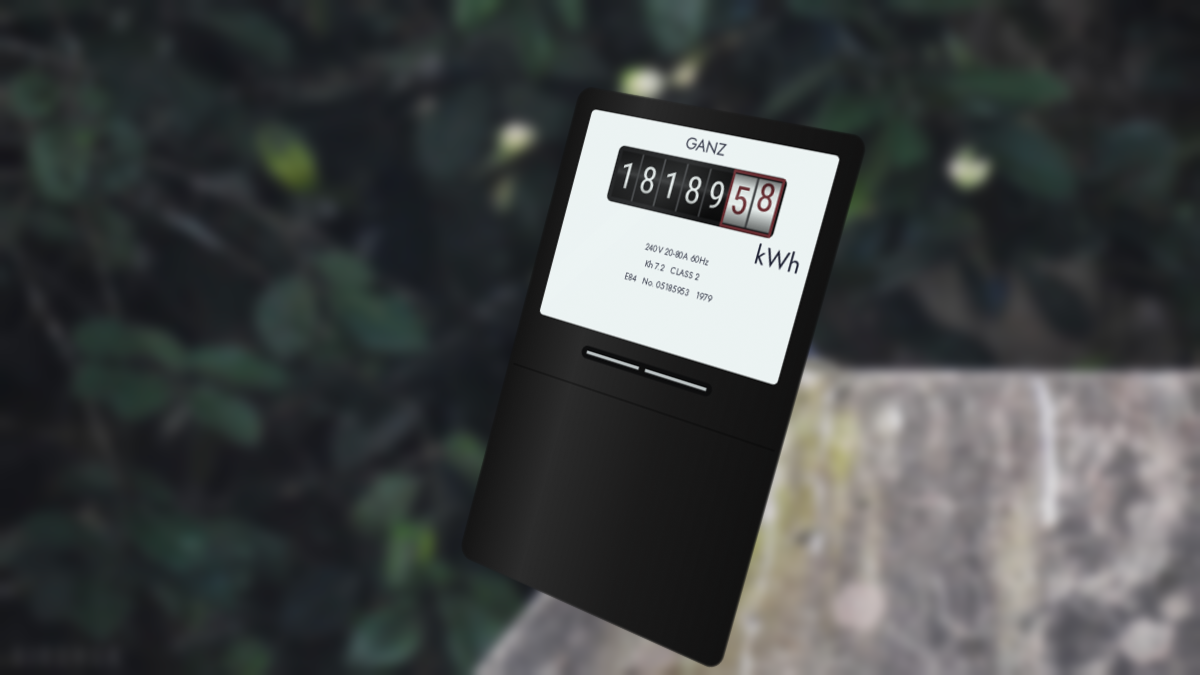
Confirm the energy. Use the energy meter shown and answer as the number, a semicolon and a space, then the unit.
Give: 18189.58; kWh
